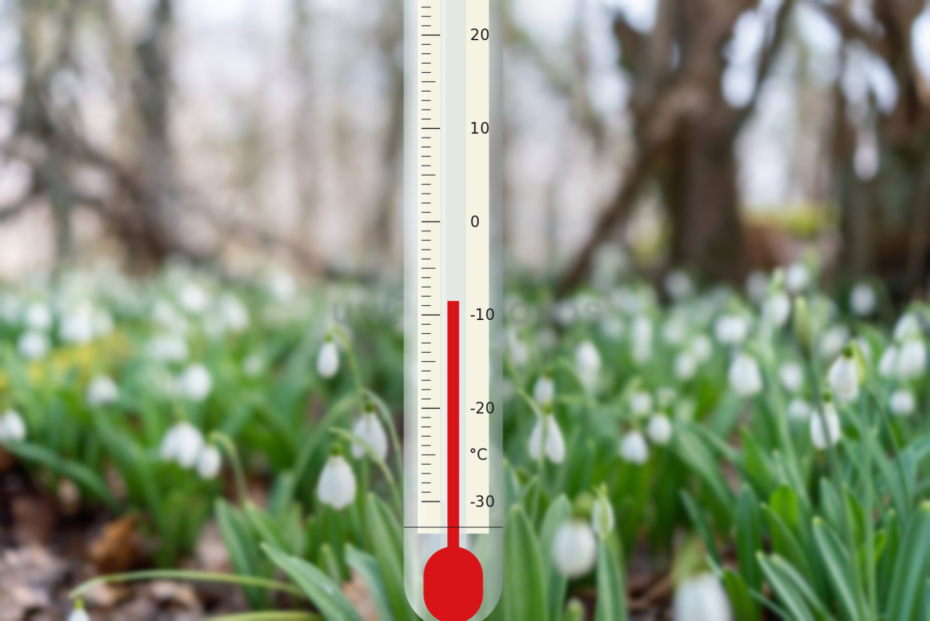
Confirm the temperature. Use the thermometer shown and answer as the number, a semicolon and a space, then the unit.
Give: -8.5; °C
